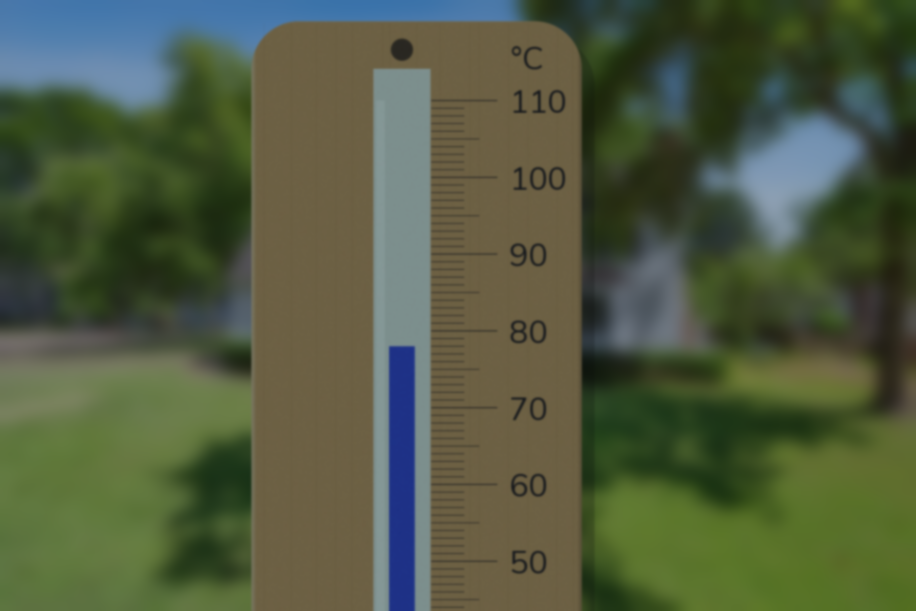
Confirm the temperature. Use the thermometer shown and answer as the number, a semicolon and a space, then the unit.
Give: 78; °C
